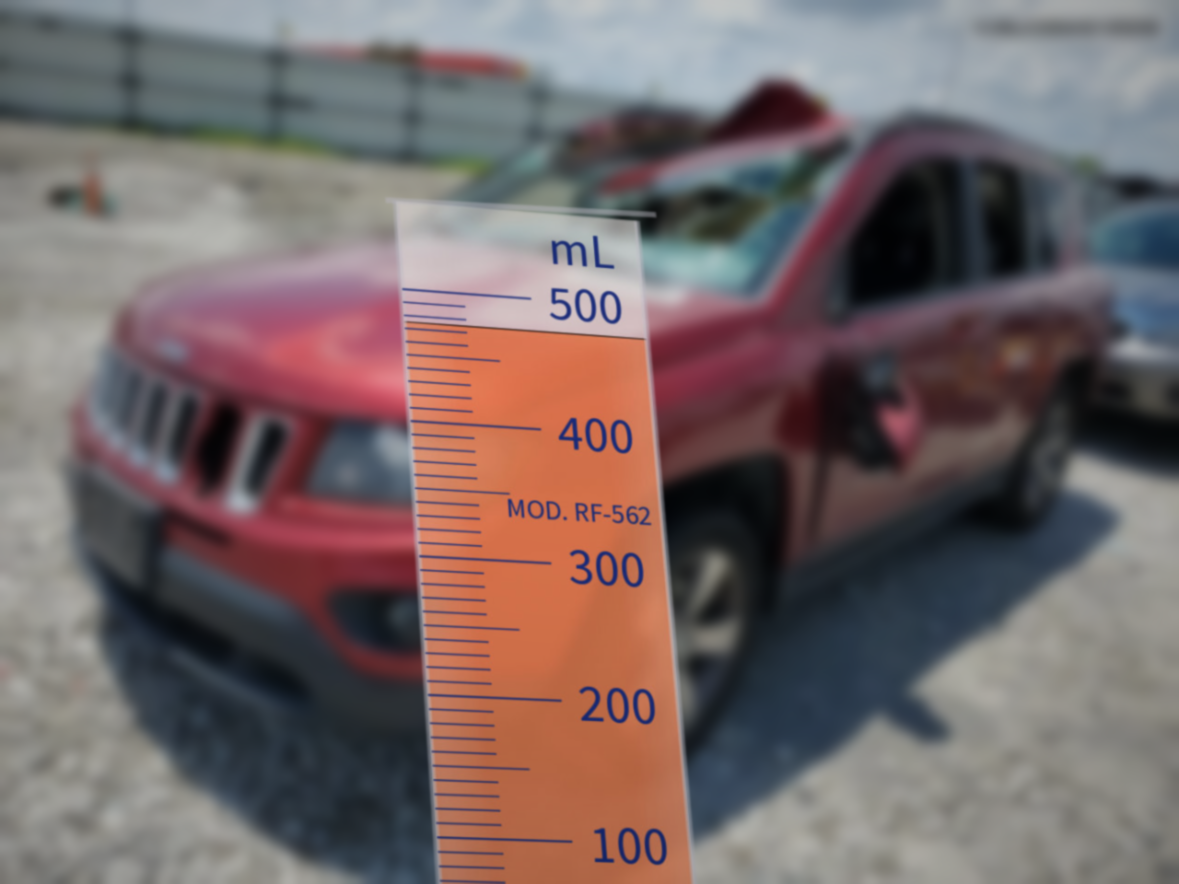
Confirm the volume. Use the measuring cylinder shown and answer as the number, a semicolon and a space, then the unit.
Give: 475; mL
